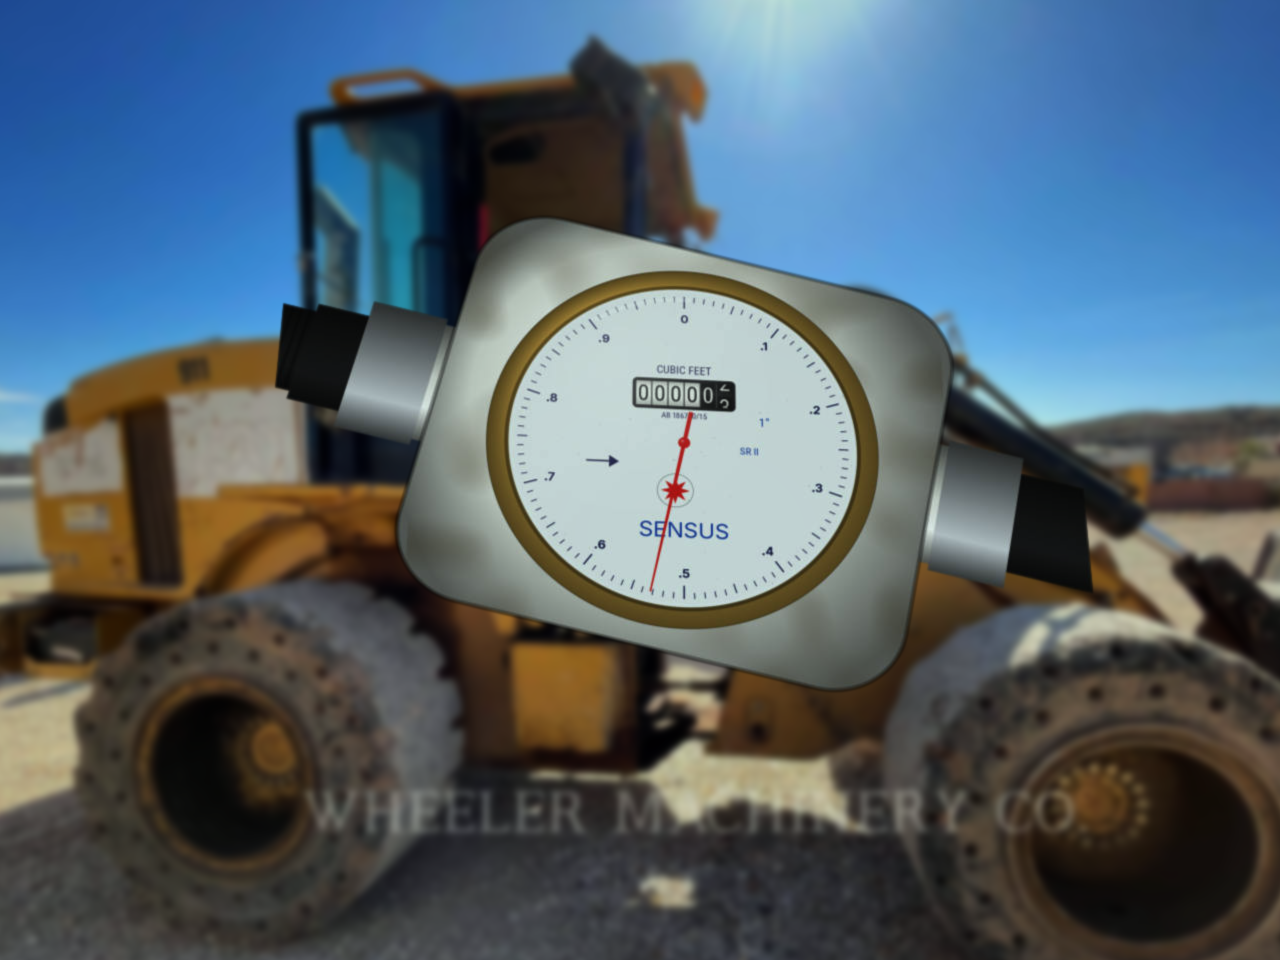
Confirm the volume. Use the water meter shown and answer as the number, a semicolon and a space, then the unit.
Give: 2.53; ft³
